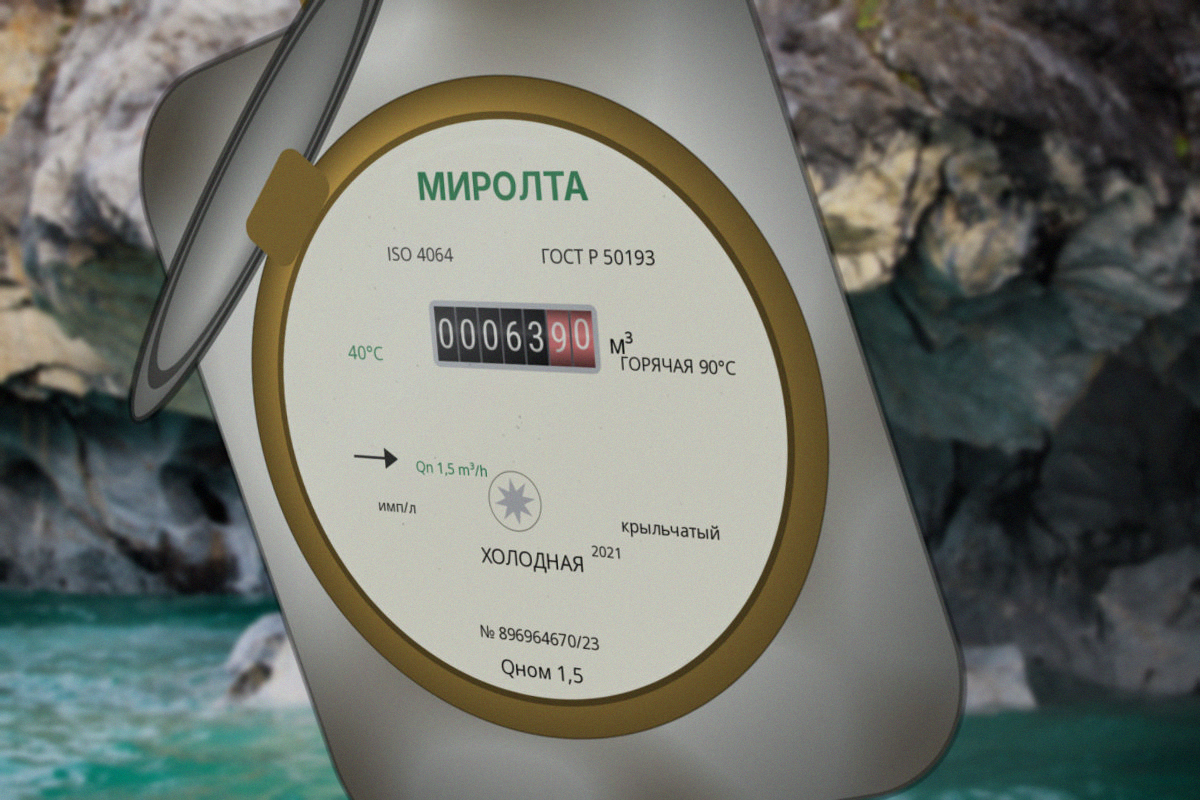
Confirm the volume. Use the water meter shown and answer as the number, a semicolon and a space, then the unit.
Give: 63.90; m³
